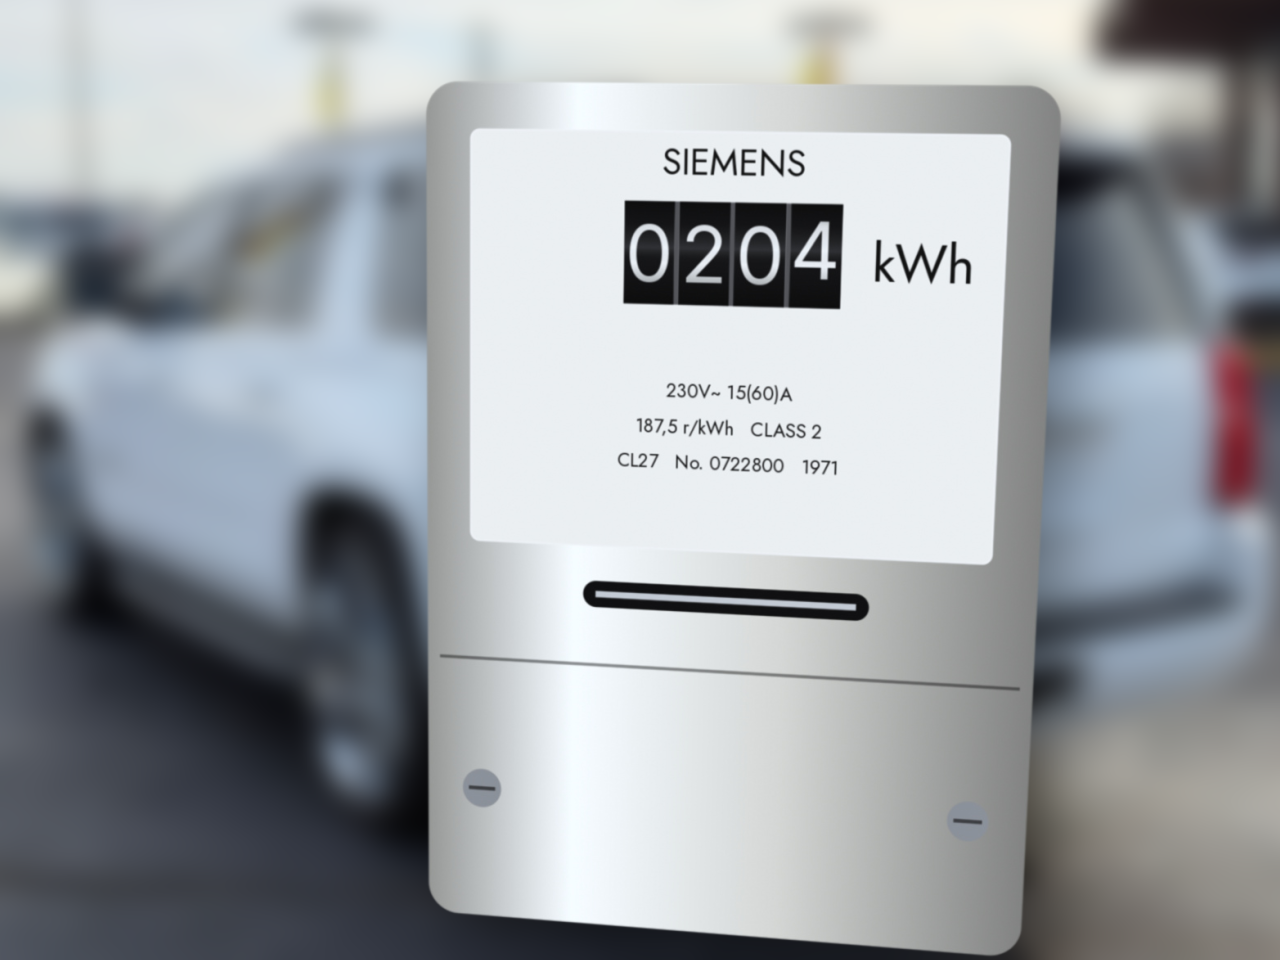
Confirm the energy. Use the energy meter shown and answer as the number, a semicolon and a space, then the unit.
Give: 204; kWh
